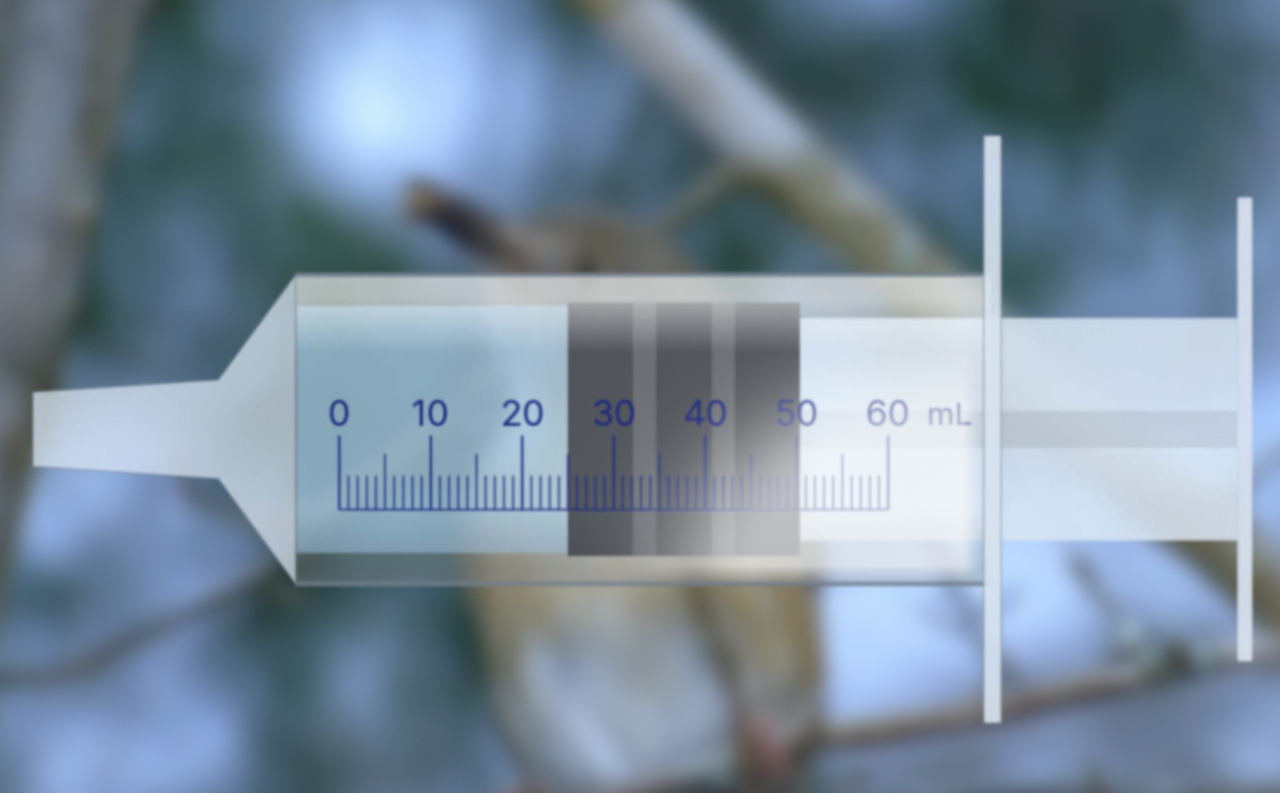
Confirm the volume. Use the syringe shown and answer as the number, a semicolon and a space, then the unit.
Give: 25; mL
